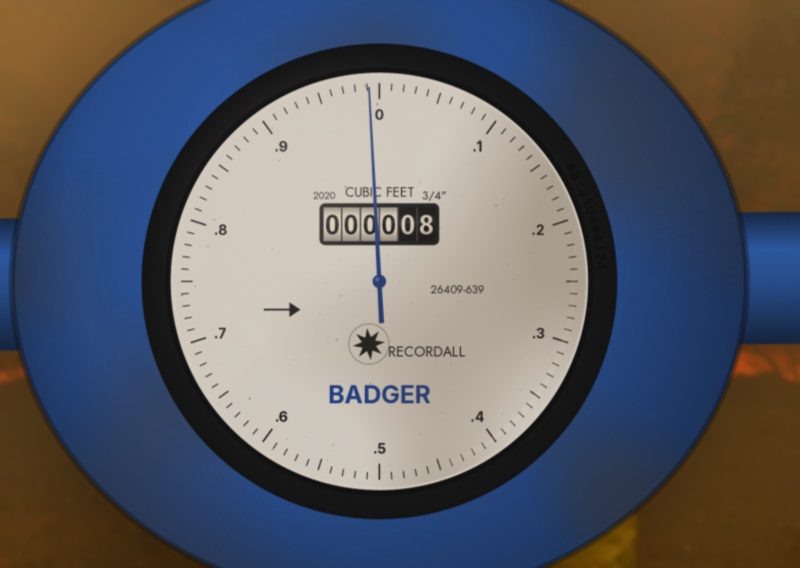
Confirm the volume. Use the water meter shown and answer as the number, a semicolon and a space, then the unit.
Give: 7.99; ft³
